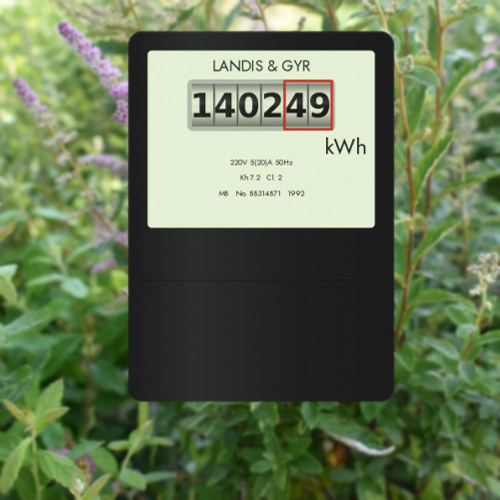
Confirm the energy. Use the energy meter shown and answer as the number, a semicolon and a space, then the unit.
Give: 1402.49; kWh
